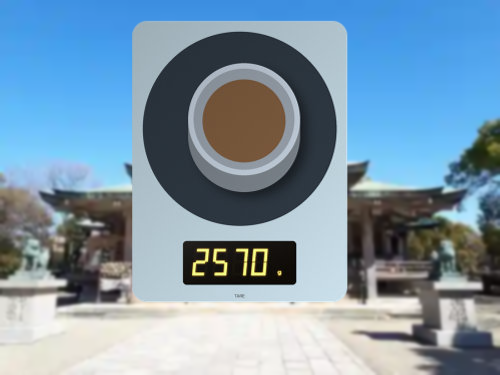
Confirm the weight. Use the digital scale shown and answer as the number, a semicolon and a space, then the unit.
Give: 2570; g
